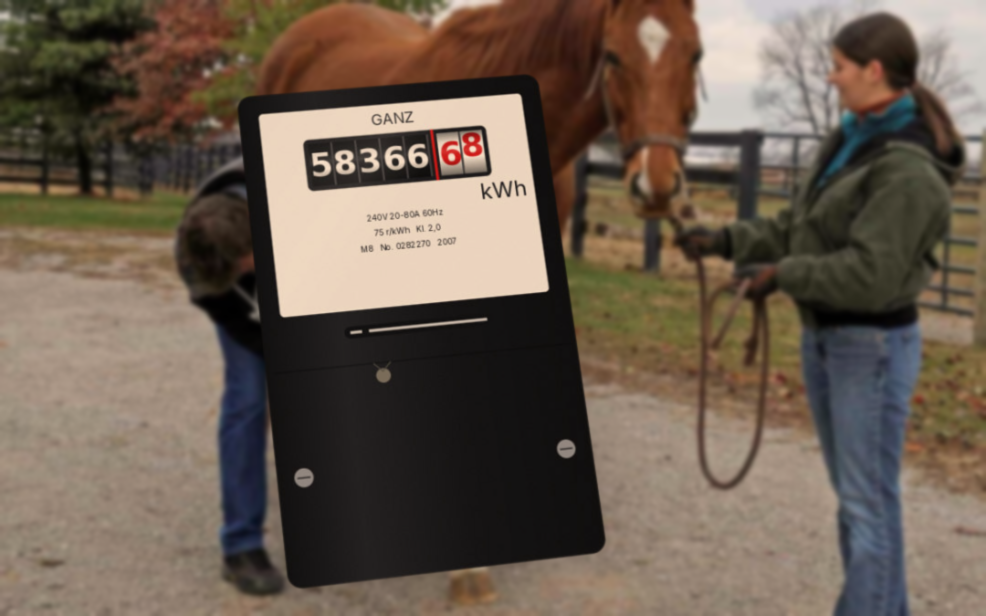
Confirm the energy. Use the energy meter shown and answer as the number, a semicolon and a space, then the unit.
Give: 58366.68; kWh
